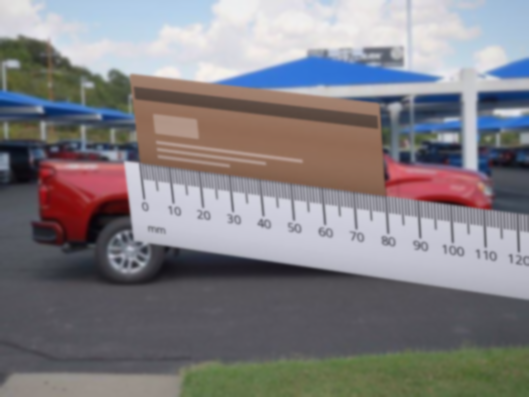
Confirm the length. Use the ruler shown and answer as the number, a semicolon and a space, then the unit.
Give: 80; mm
